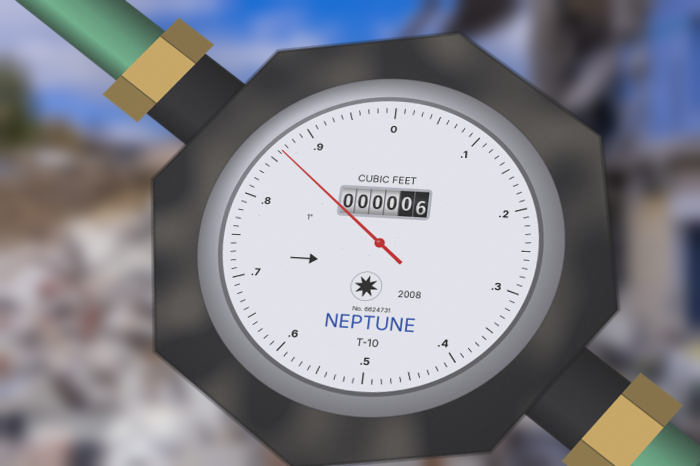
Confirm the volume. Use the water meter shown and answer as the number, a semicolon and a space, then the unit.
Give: 5.86; ft³
